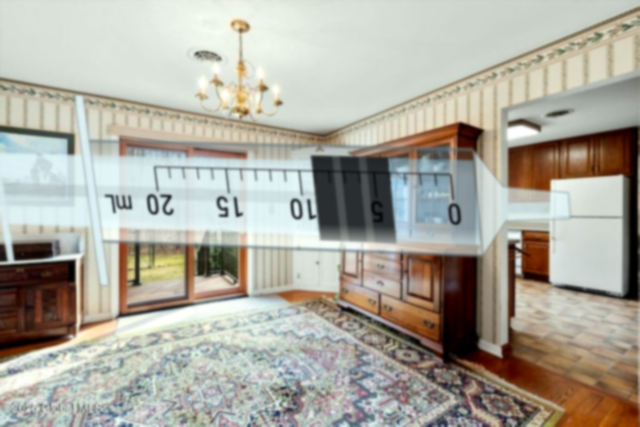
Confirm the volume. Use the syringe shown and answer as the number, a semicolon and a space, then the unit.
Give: 4; mL
